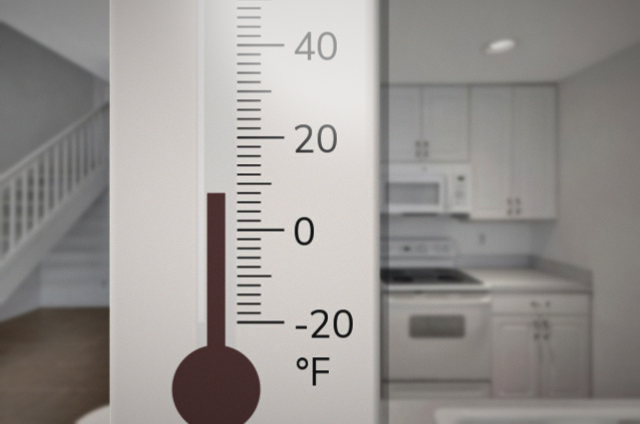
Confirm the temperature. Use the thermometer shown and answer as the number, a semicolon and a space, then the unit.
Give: 8; °F
